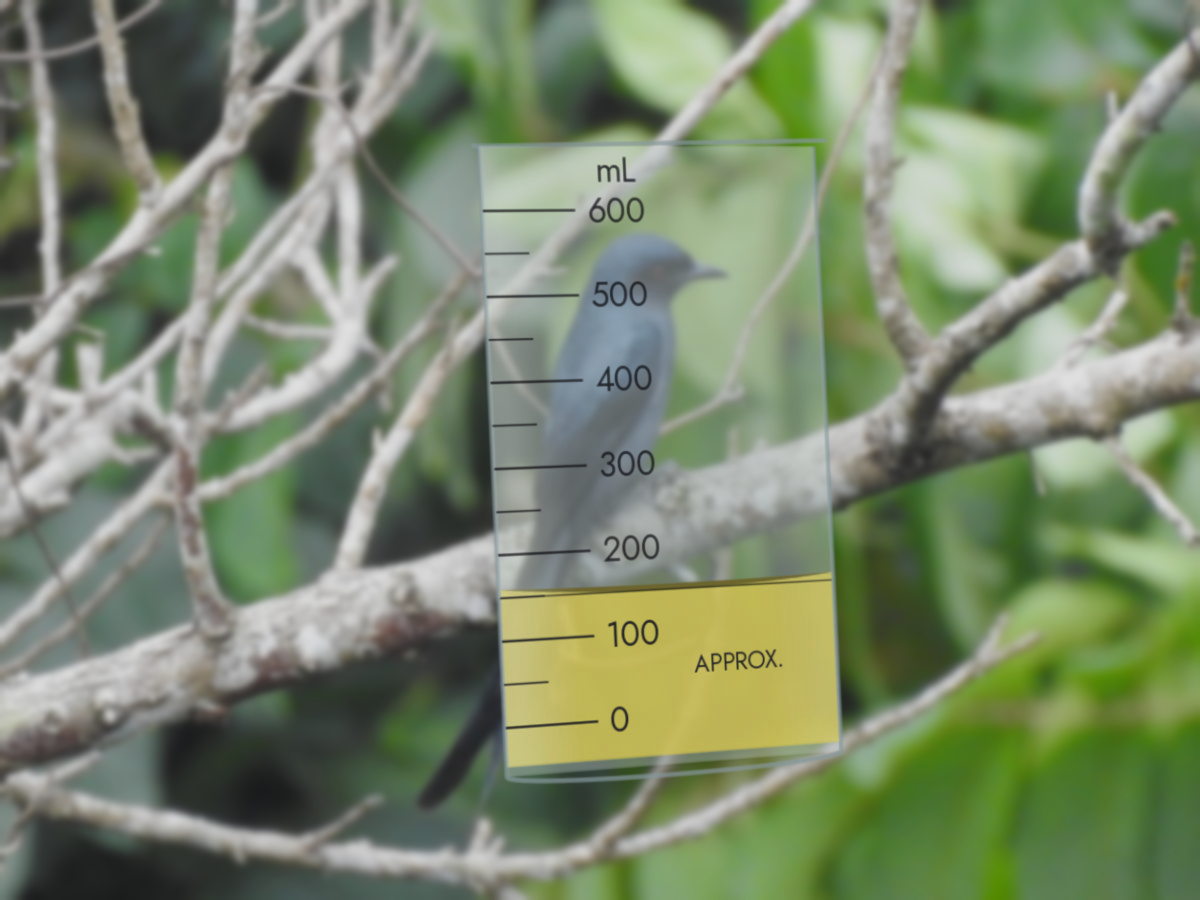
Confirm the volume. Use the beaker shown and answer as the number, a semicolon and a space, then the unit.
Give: 150; mL
